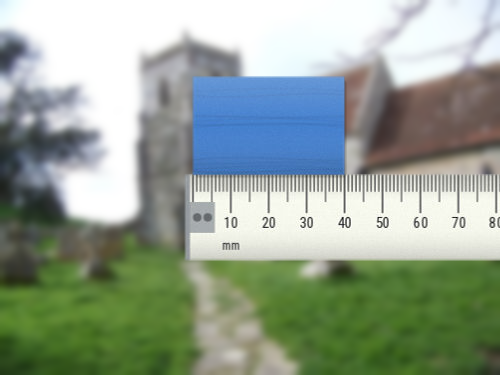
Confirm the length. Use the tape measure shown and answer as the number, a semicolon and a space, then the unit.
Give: 40; mm
